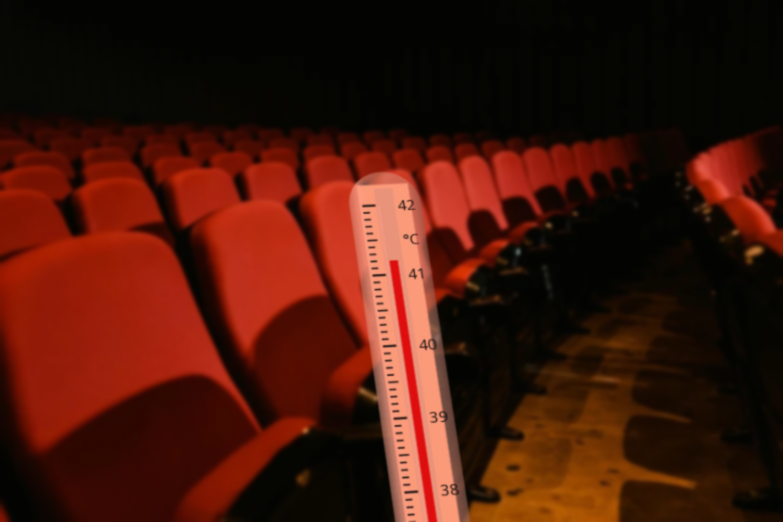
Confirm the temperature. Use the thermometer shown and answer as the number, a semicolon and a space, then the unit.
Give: 41.2; °C
